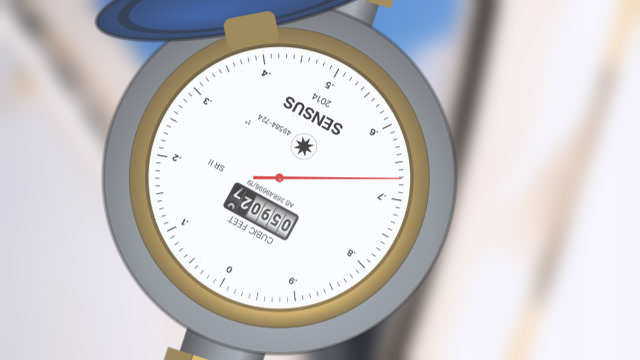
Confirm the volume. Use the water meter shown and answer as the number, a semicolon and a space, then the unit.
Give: 59026.67; ft³
